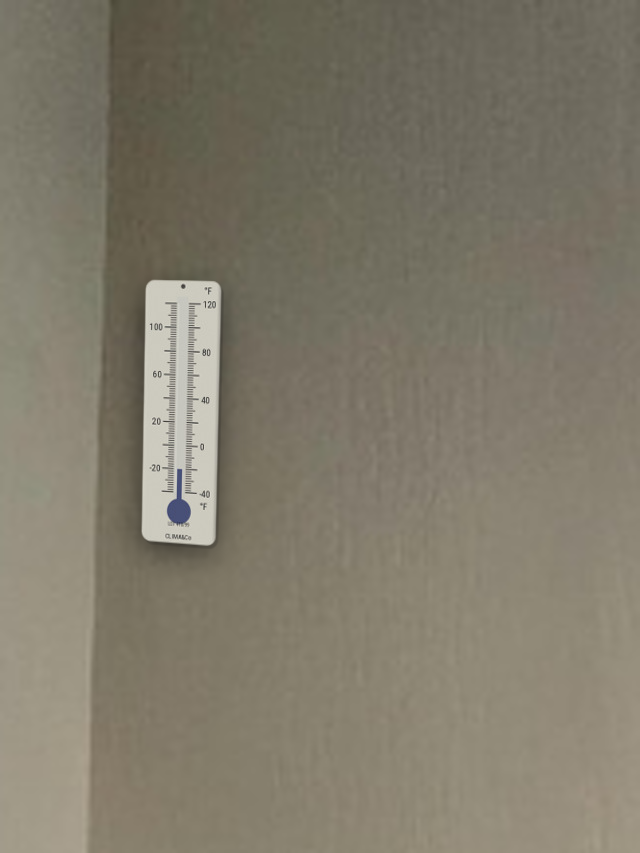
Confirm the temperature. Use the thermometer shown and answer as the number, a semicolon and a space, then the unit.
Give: -20; °F
